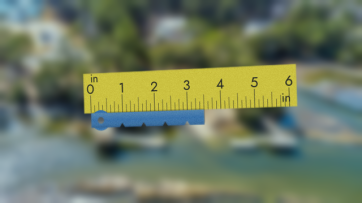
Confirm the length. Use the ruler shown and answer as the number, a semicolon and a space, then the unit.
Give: 3.5; in
